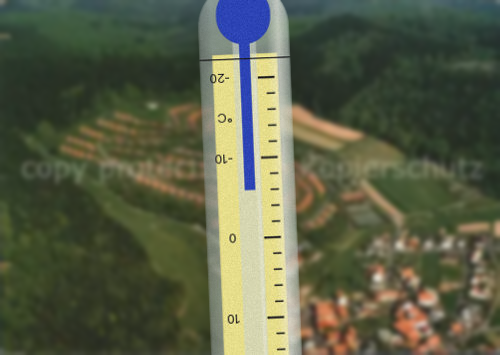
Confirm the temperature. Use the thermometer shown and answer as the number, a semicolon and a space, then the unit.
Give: -6; °C
